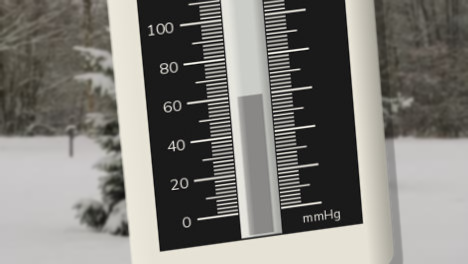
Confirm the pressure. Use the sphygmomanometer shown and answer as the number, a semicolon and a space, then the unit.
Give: 60; mmHg
